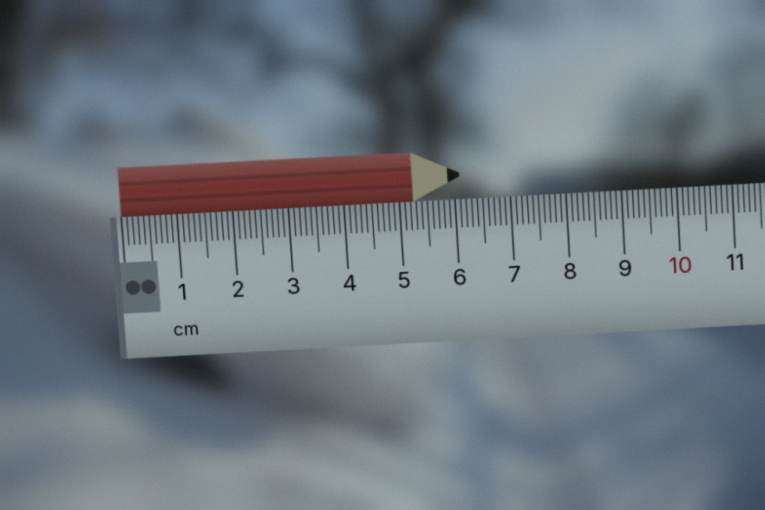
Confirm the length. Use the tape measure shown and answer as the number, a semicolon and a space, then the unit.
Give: 6.1; cm
